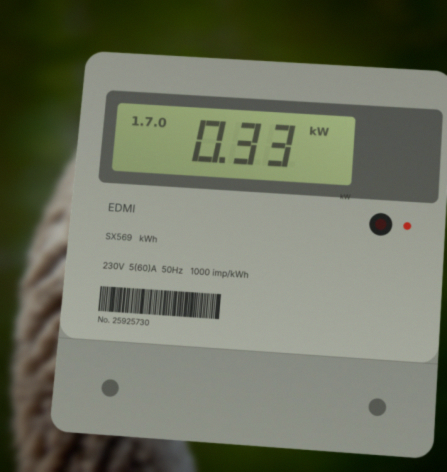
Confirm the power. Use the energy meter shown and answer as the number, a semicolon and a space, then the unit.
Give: 0.33; kW
